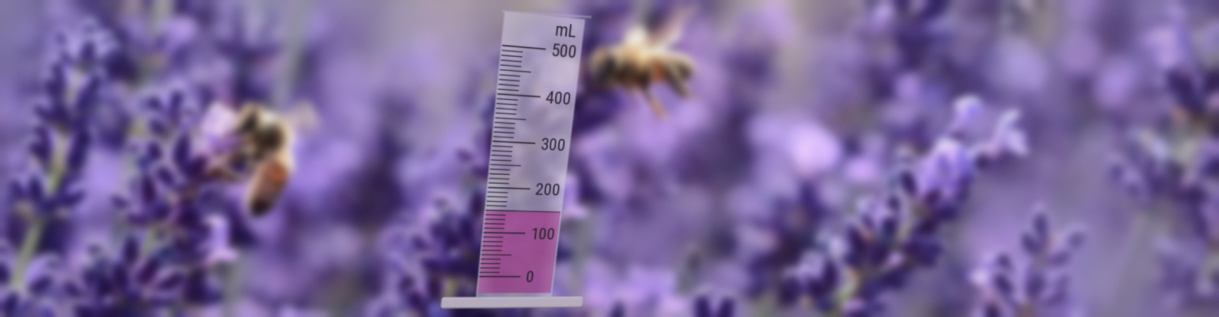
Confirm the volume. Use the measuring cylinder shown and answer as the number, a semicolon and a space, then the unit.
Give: 150; mL
